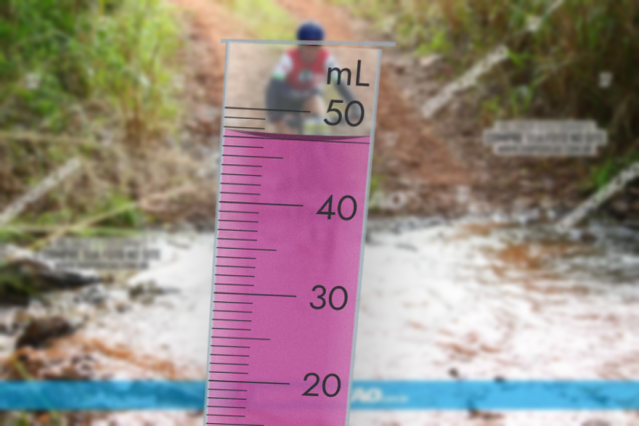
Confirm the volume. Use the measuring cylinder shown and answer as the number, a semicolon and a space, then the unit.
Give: 47; mL
